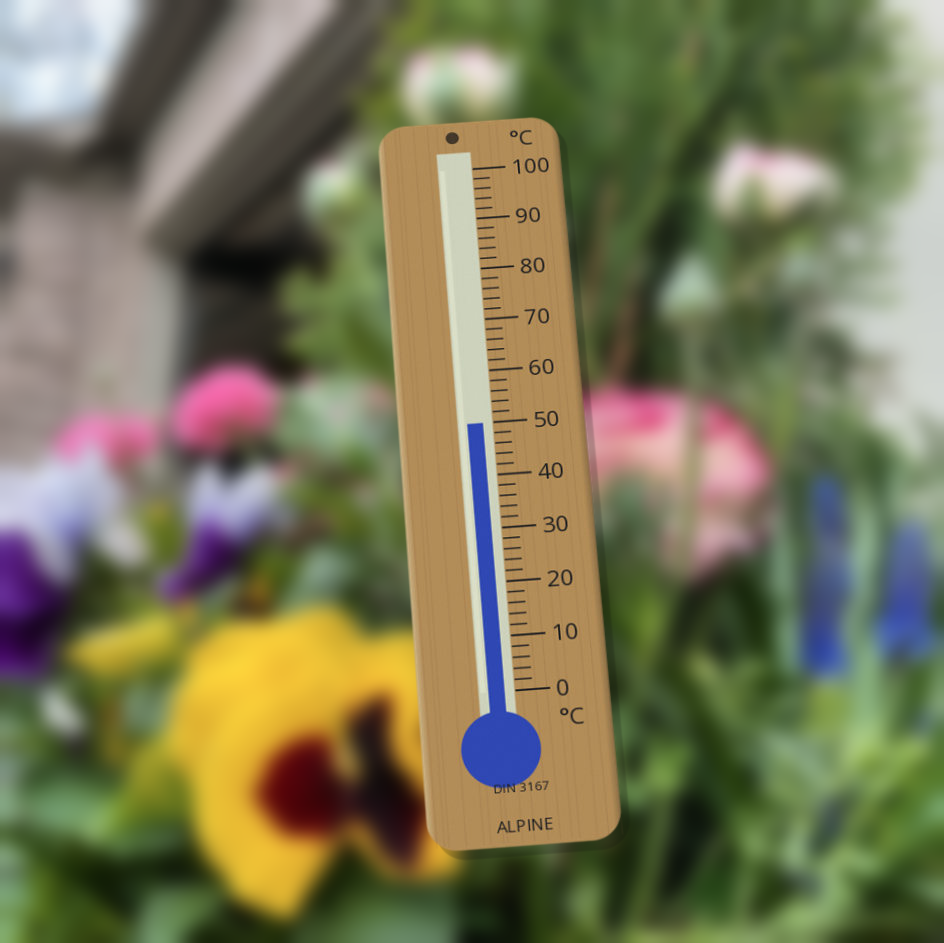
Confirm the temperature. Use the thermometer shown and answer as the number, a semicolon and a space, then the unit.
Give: 50; °C
